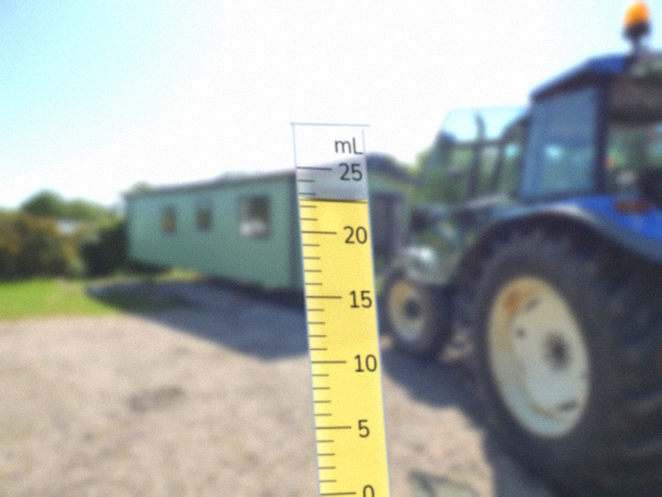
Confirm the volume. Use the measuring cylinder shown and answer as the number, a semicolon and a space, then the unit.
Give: 22.5; mL
